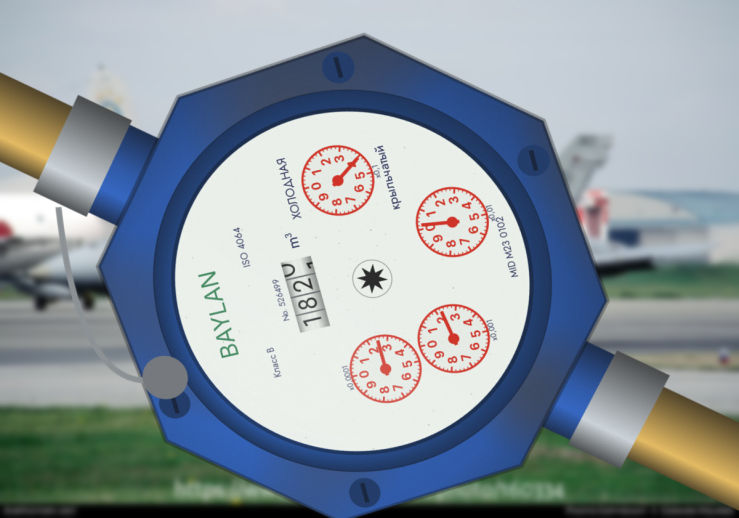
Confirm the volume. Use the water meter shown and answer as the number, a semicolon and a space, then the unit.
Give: 1820.4022; m³
